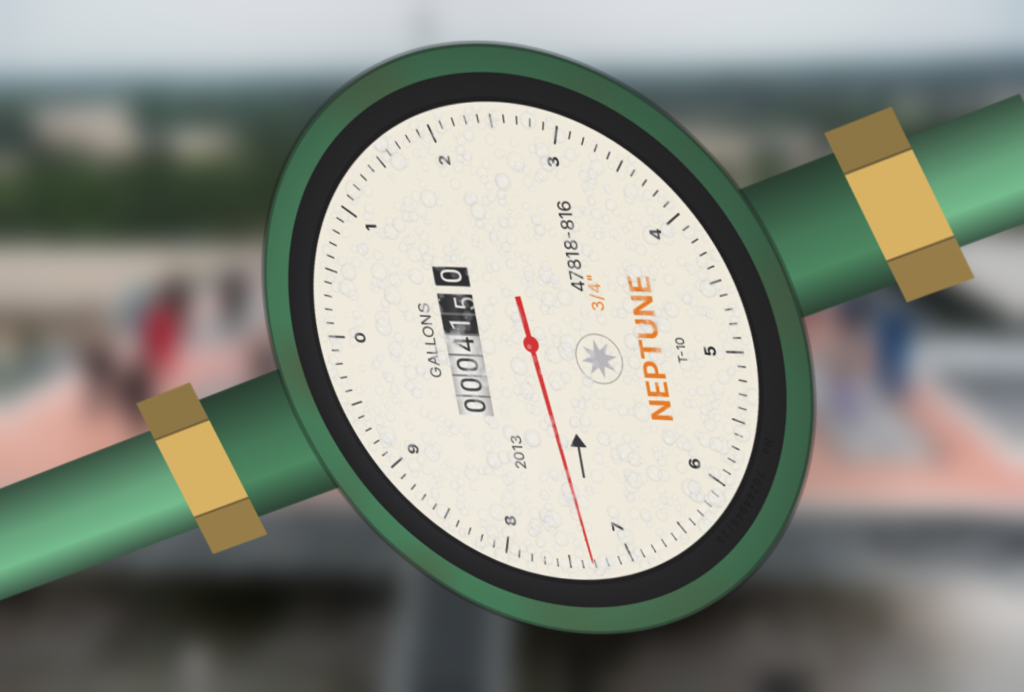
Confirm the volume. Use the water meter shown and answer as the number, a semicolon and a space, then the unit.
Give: 4147.3; gal
